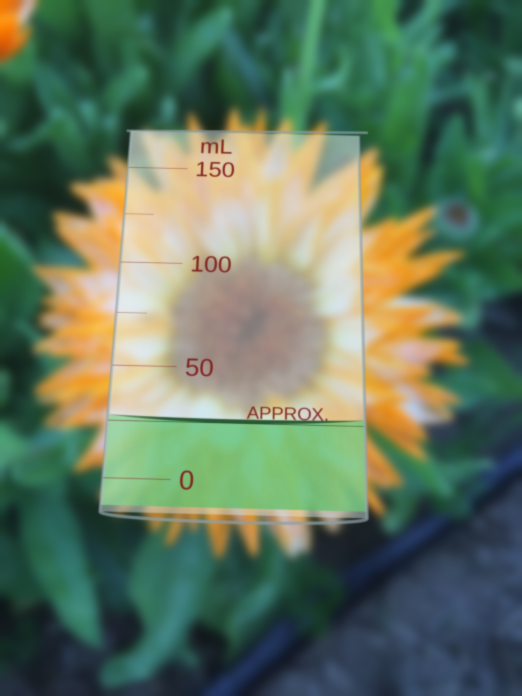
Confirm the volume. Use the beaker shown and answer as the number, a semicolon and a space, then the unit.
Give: 25; mL
